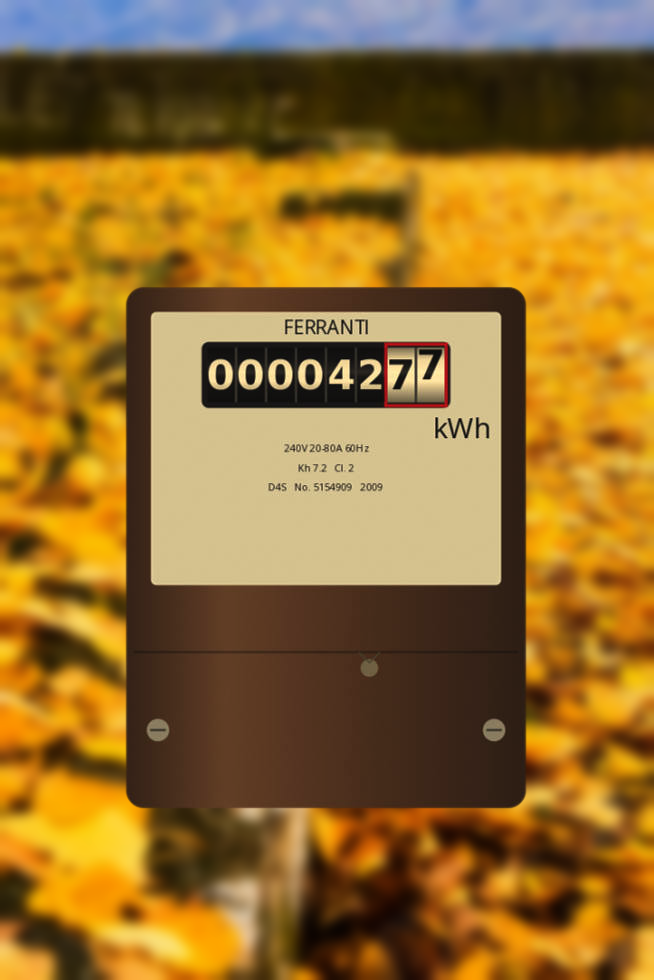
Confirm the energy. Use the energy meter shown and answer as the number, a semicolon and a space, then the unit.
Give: 42.77; kWh
